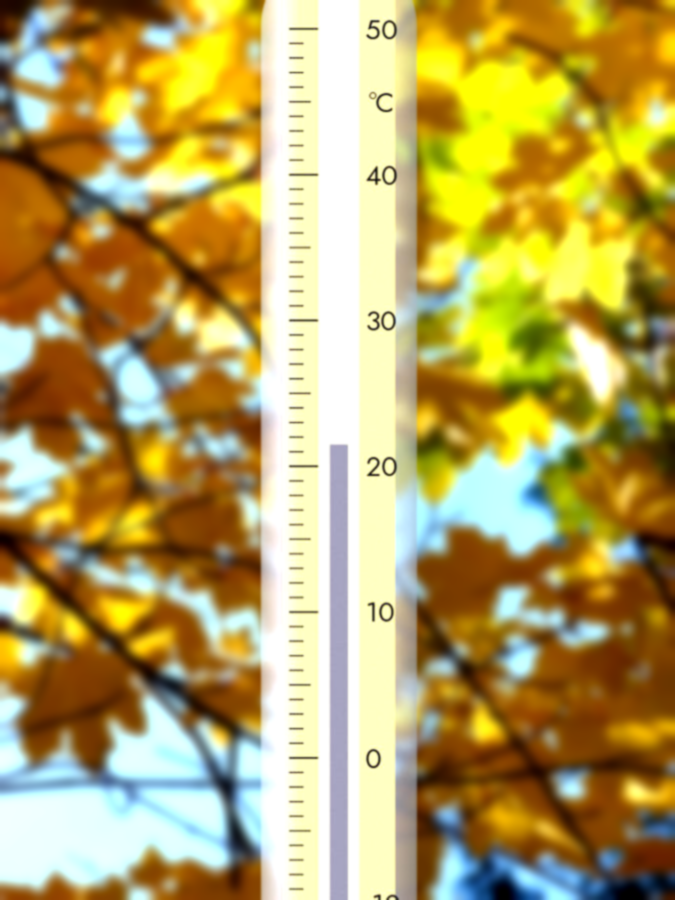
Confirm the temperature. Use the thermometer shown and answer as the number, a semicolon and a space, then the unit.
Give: 21.5; °C
